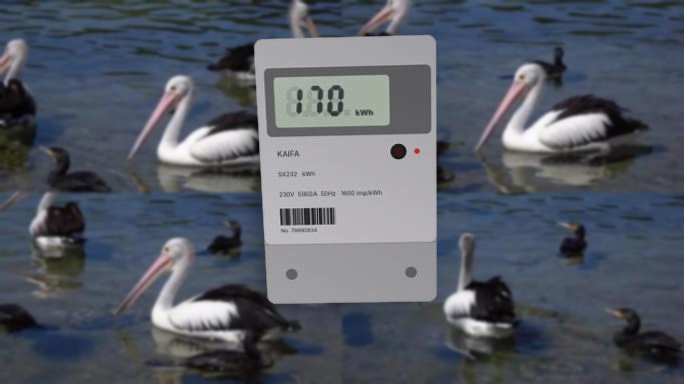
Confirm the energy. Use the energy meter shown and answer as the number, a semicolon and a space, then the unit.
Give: 170; kWh
